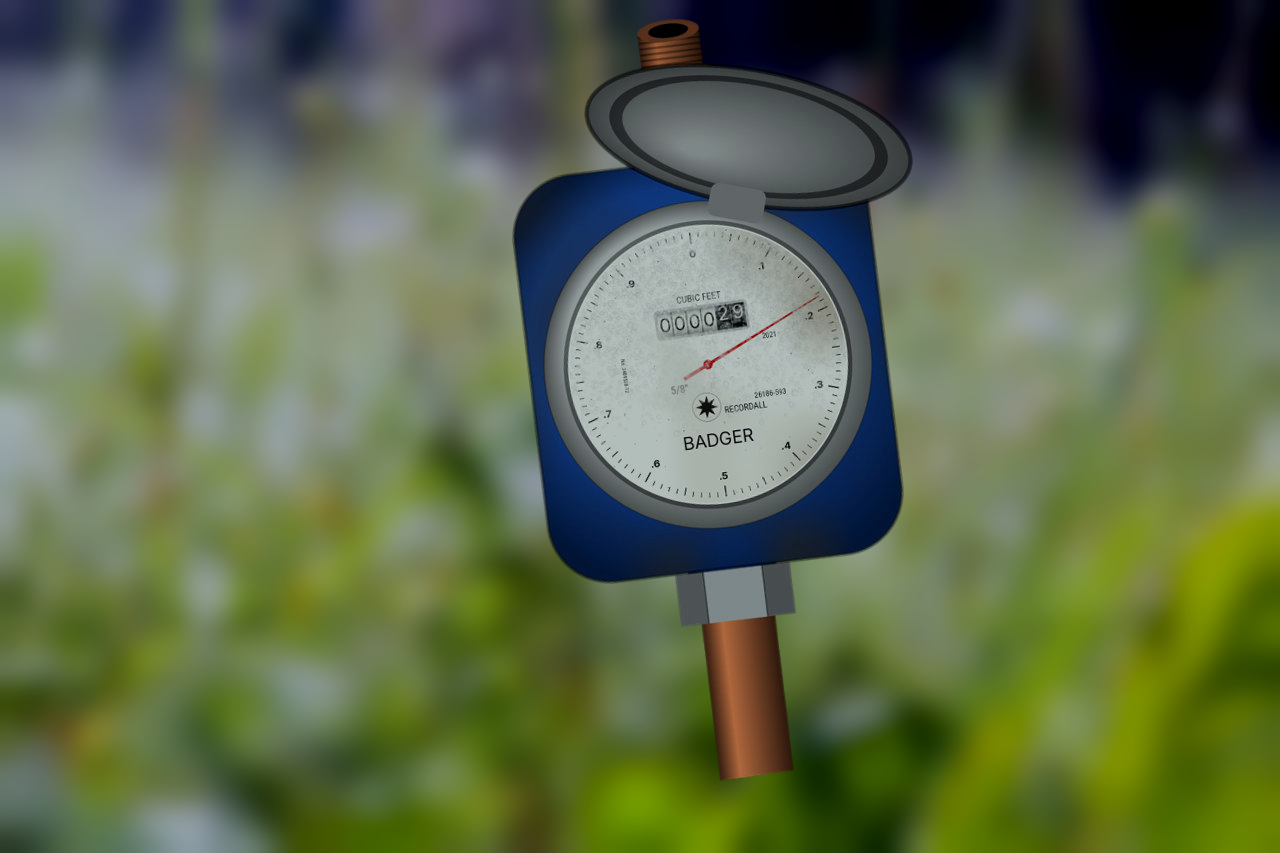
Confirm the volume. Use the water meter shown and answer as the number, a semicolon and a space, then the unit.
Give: 29.18; ft³
